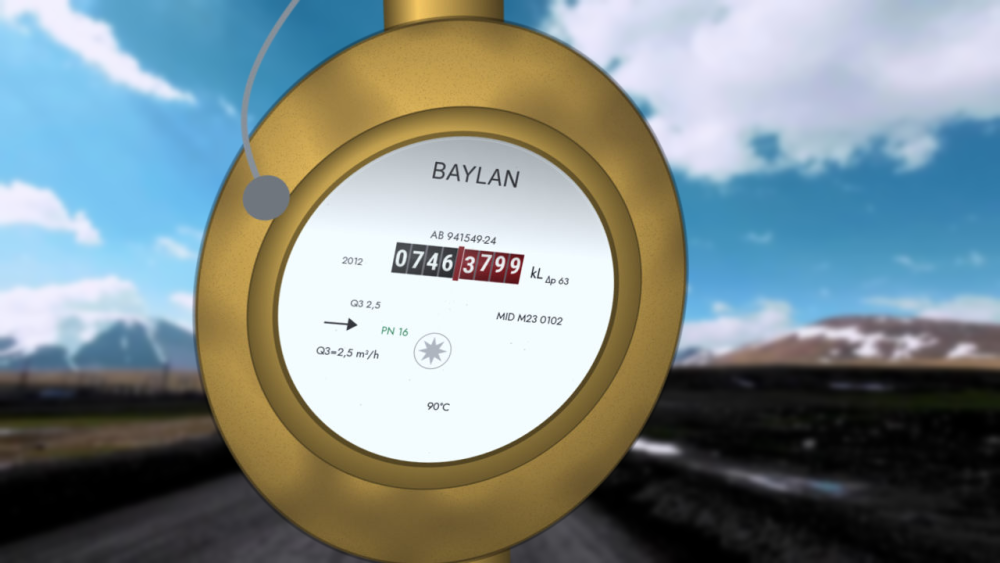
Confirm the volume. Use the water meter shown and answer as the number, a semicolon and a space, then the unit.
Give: 746.3799; kL
